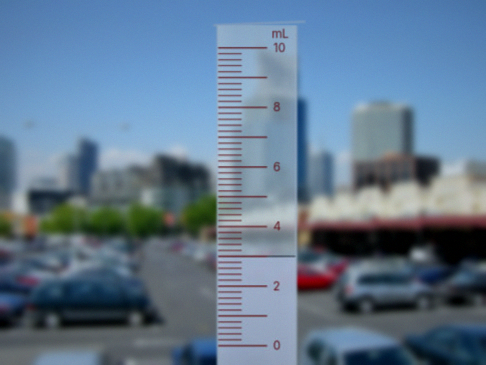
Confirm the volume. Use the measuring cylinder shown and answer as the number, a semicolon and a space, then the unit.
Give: 3; mL
